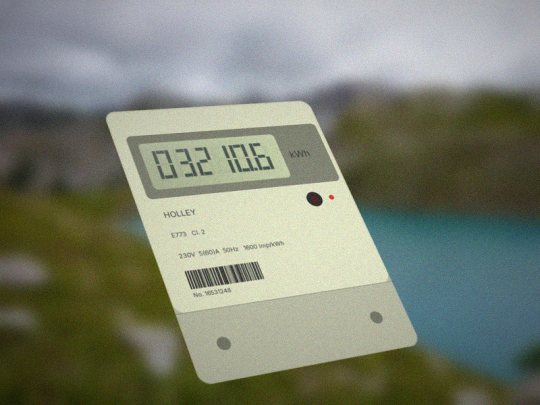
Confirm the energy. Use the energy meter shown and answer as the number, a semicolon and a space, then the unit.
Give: 3210.6; kWh
